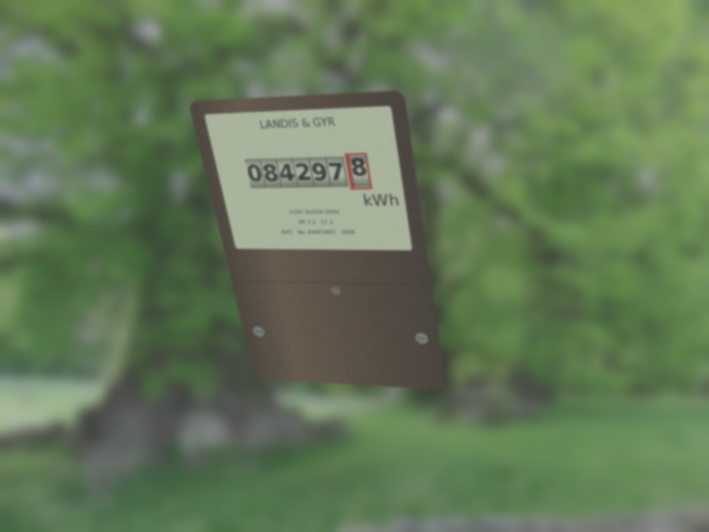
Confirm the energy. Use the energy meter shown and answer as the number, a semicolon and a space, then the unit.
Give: 84297.8; kWh
